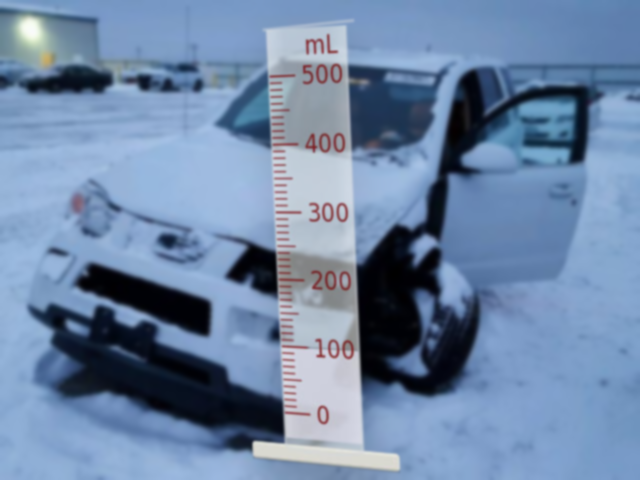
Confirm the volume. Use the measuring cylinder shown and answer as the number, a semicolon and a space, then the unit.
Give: 100; mL
